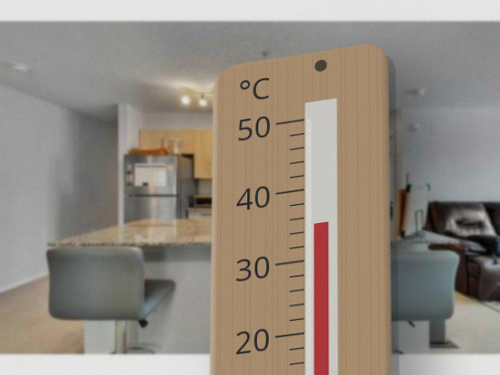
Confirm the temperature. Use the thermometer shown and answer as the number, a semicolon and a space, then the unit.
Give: 35; °C
